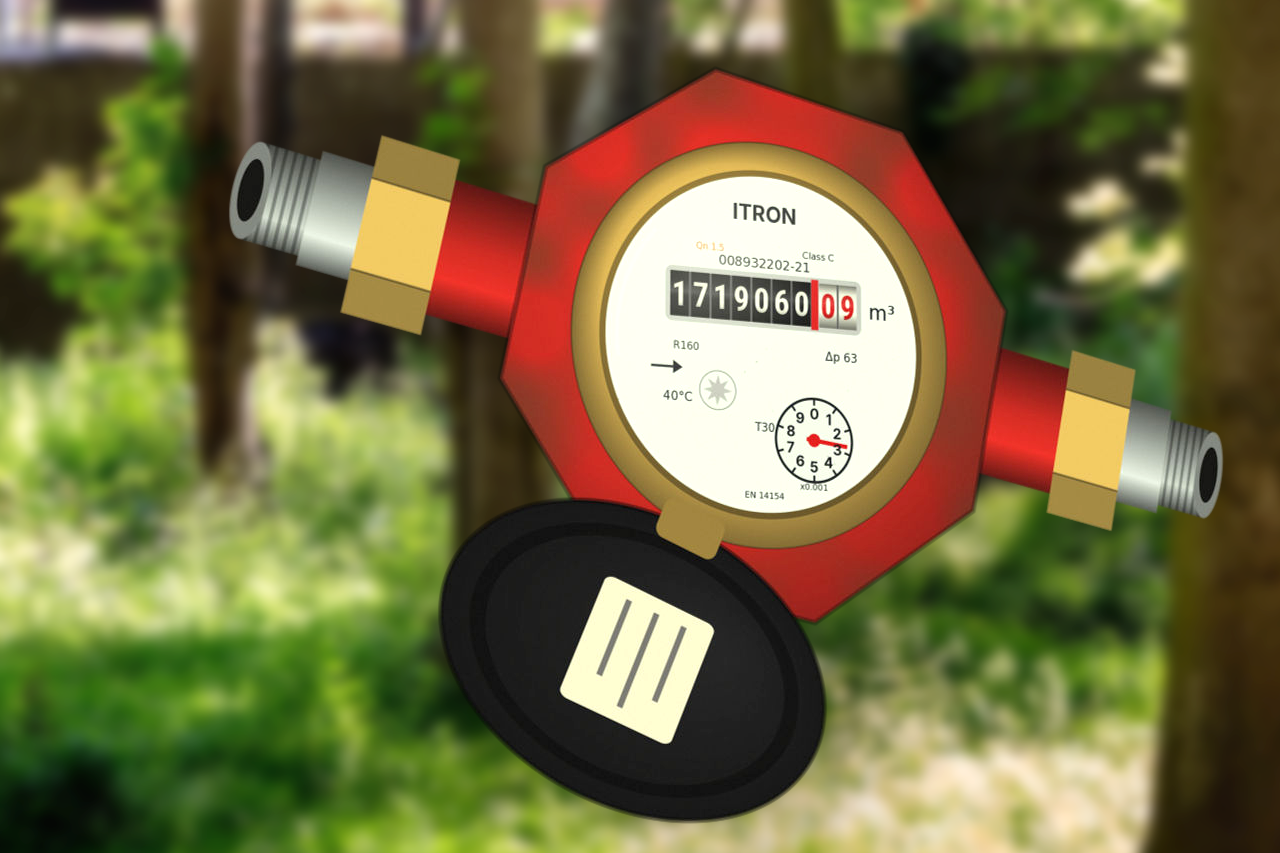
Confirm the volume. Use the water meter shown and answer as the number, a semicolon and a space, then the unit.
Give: 1719060.092; m³
